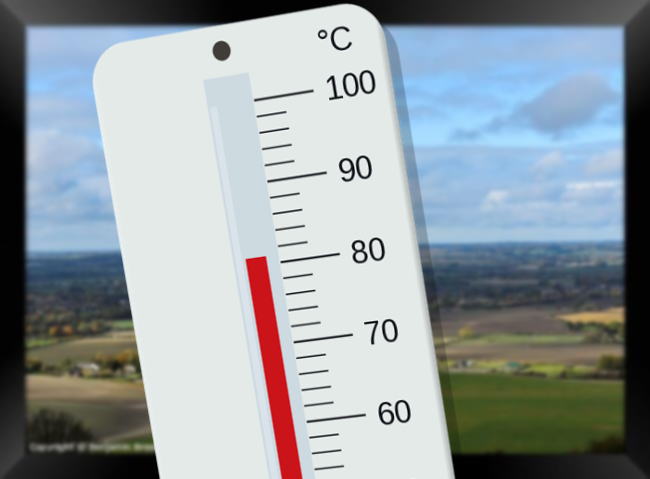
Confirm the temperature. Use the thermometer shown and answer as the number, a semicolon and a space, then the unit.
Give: 81; °C
